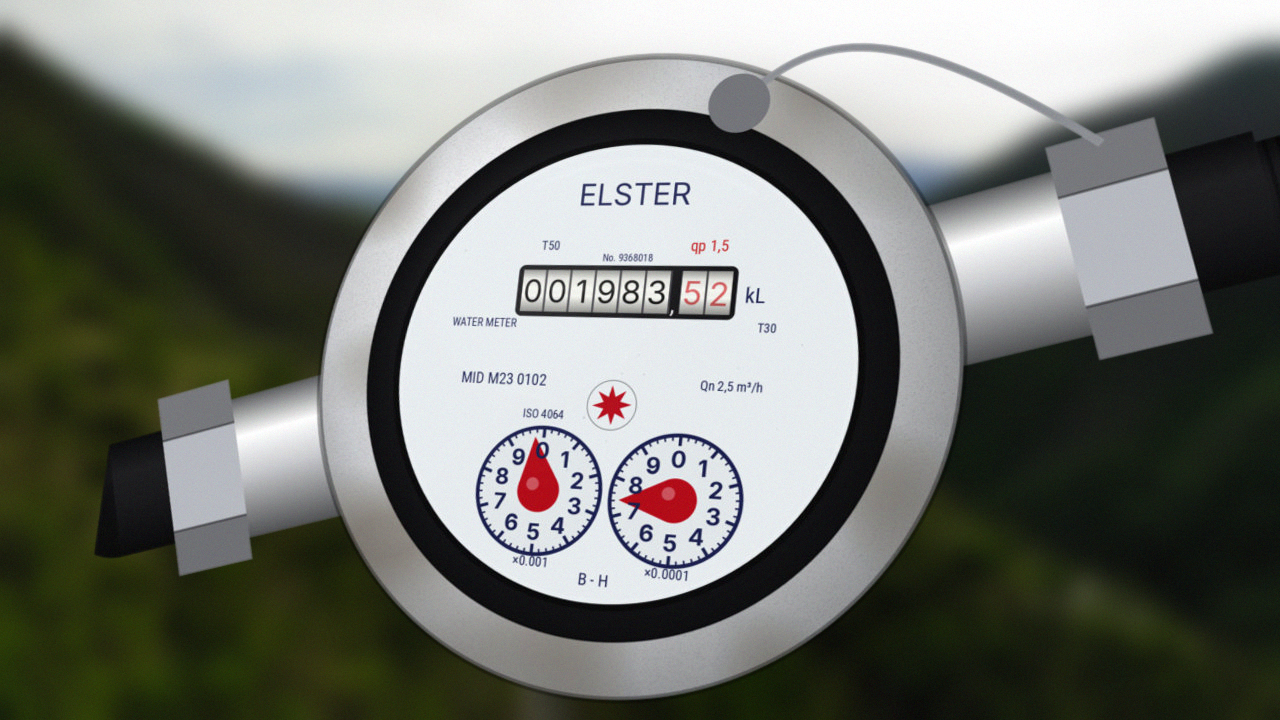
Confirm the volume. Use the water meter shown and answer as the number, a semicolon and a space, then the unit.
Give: 1983.5197; kL
